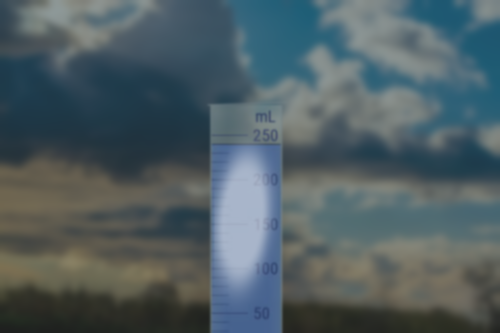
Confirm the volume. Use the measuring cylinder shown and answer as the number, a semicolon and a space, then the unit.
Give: 240; mL
